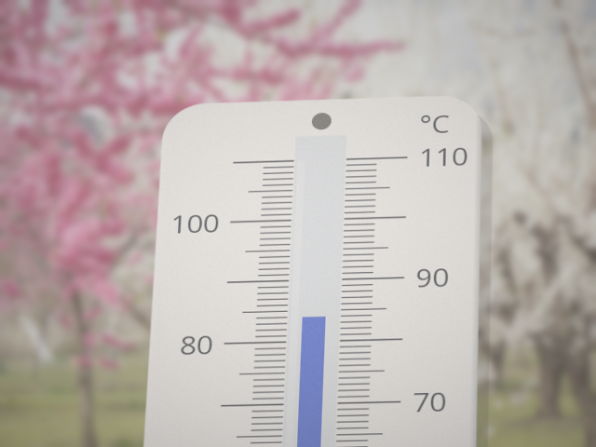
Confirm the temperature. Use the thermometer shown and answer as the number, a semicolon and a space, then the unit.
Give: 84; °C
